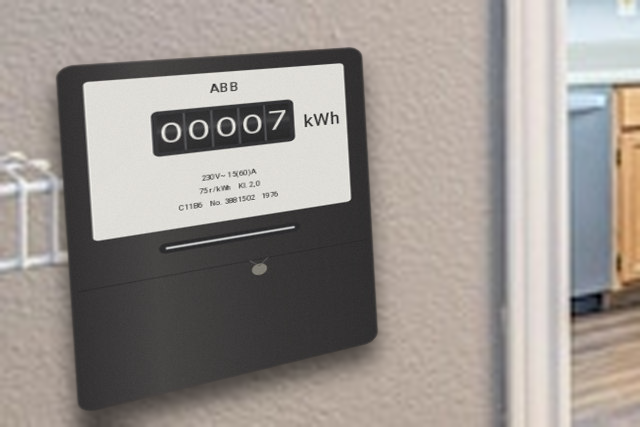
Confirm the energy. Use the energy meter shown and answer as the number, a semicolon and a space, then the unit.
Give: 7; kWh
